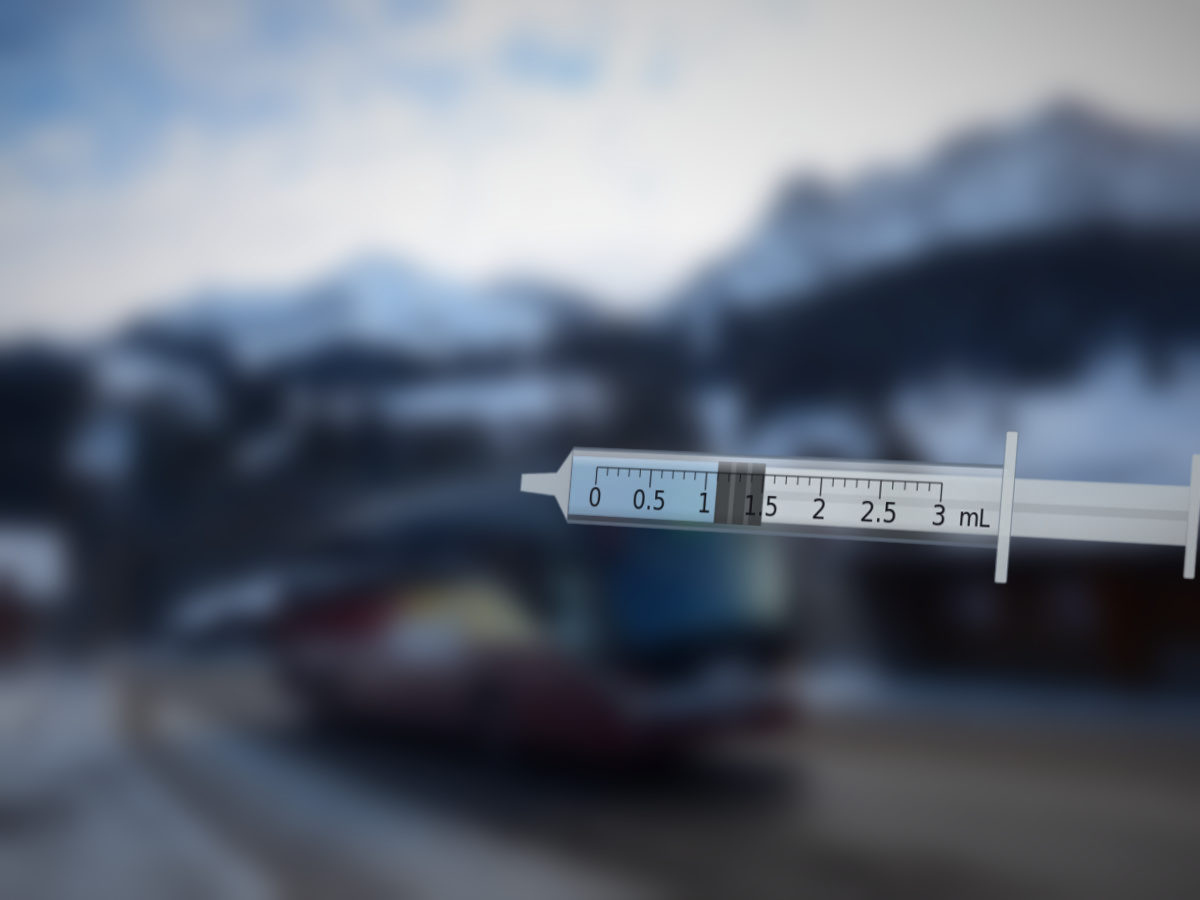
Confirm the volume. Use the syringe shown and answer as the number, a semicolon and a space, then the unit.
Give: 1.1; mL
